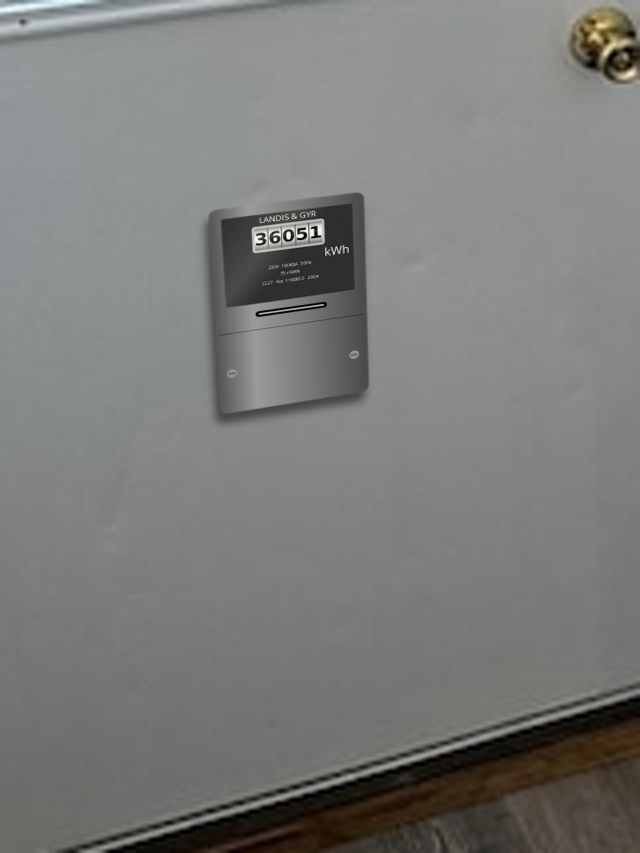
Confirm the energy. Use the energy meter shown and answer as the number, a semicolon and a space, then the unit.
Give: 36051; kWh
